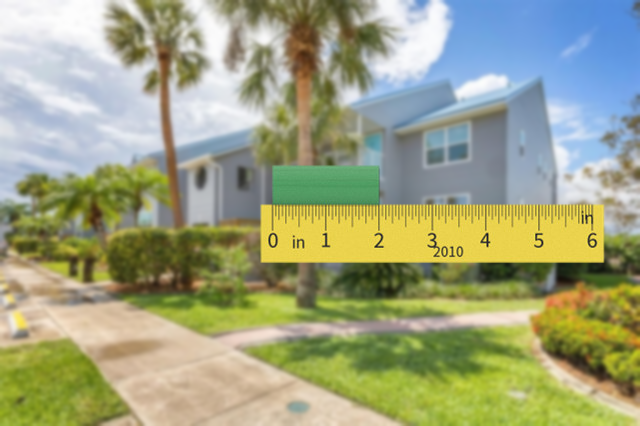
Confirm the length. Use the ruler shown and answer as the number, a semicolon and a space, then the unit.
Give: 2; in
